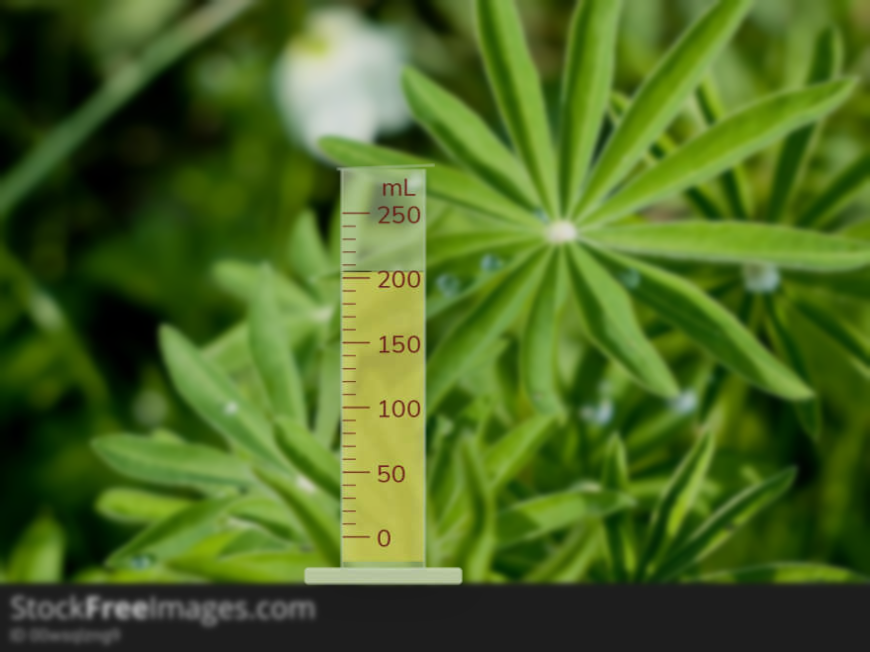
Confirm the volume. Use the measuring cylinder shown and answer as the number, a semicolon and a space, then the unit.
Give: 205; mL
